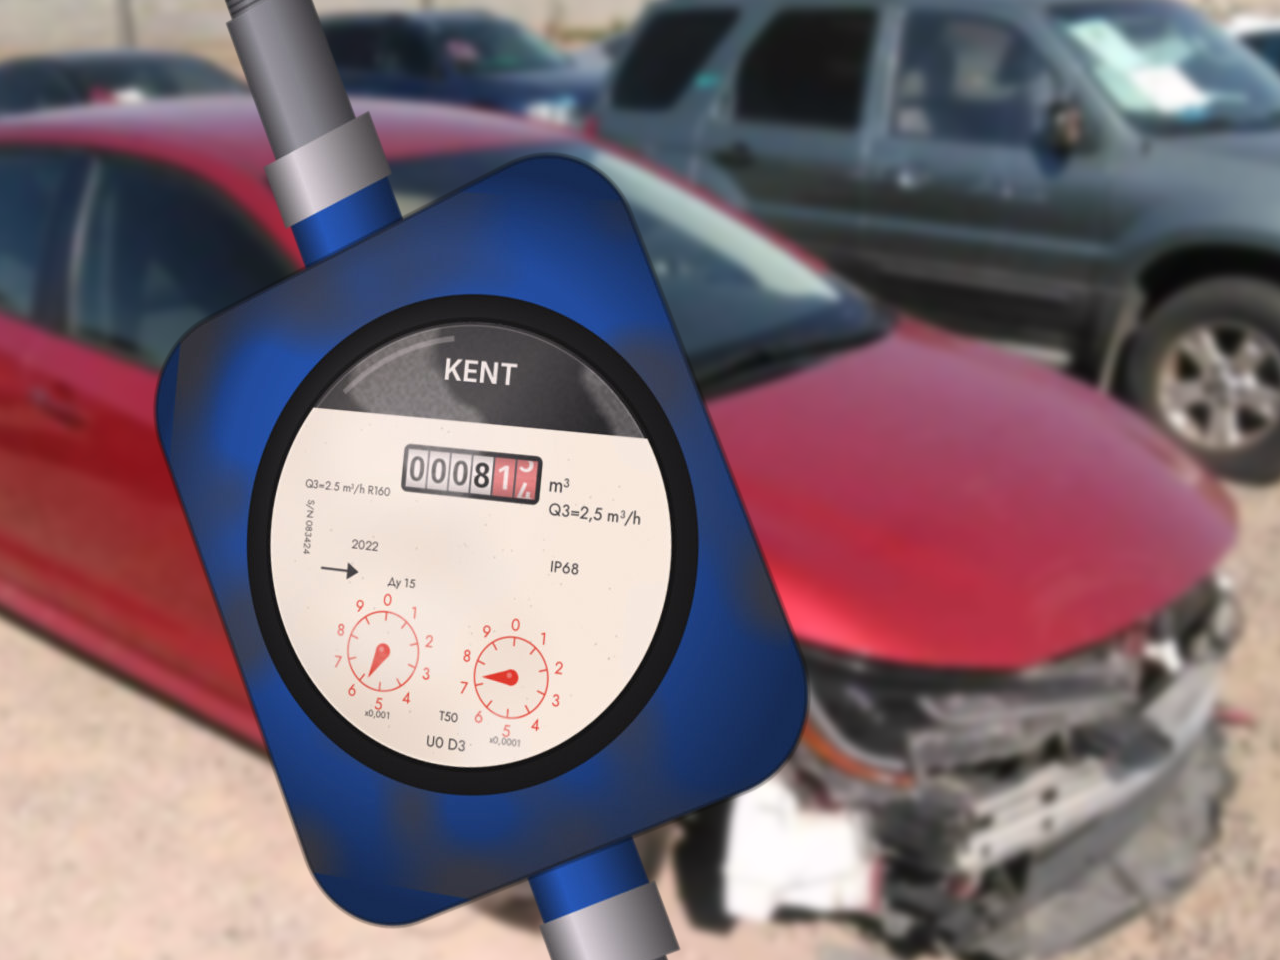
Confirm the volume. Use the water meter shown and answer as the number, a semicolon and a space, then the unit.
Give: 8.1357; m³
